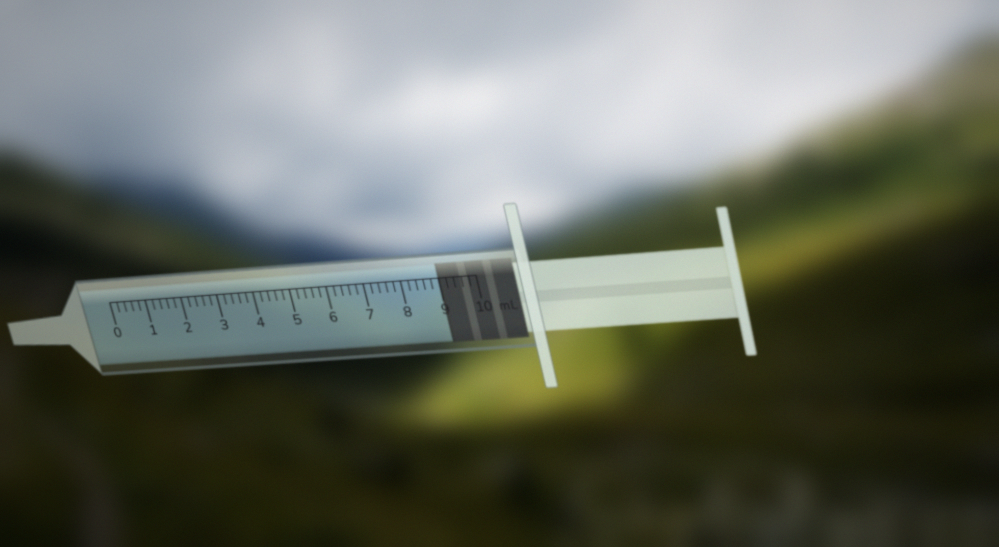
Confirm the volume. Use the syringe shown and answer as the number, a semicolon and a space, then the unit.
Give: 9; mL
